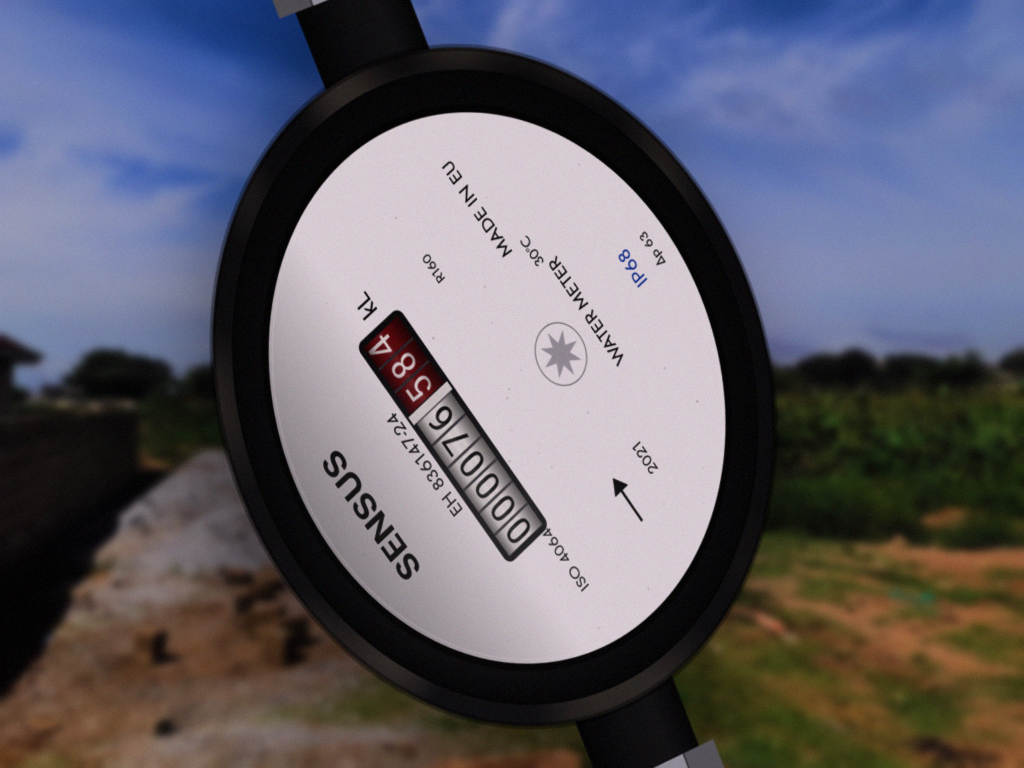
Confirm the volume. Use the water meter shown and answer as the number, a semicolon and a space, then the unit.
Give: 76.584; kL
